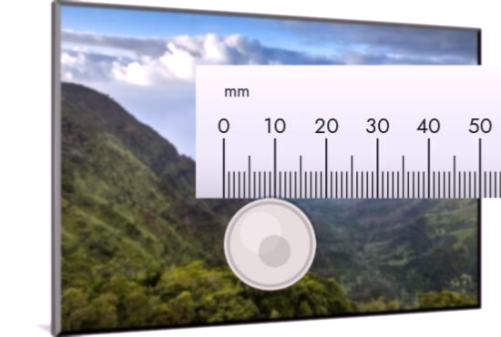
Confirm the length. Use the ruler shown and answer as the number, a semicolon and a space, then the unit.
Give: 18; mm
